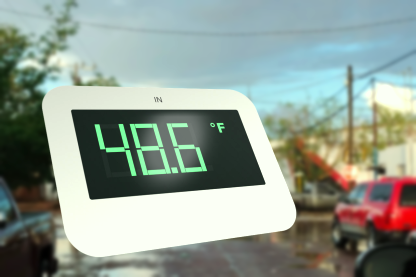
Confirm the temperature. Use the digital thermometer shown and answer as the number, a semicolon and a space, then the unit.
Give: 48.6; °F
